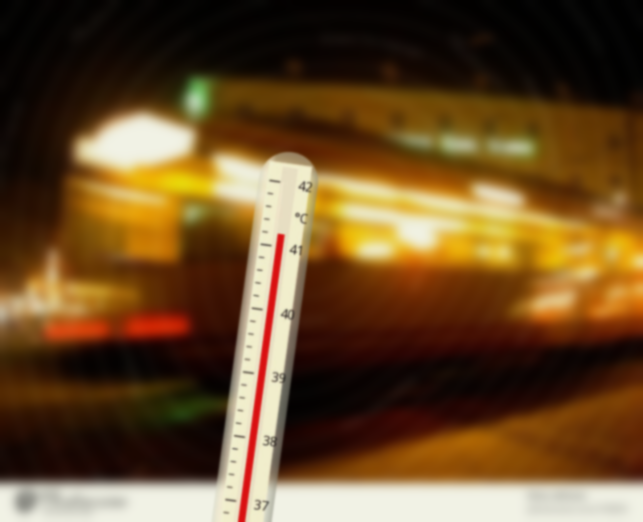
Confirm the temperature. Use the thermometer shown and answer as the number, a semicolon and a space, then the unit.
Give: 41.2; °C
